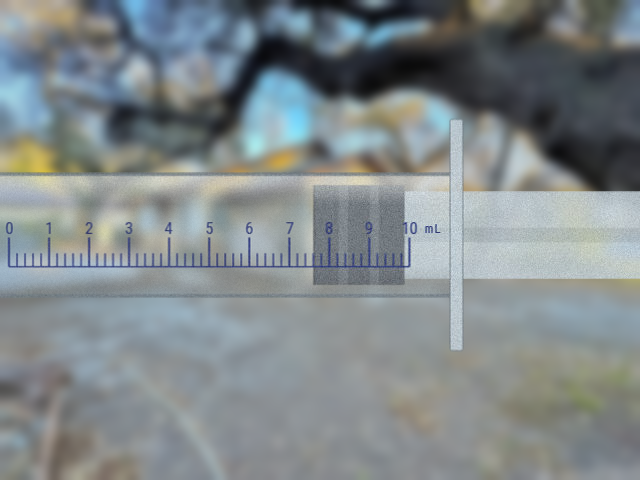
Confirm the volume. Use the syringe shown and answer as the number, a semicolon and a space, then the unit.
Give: 7.6; mL
